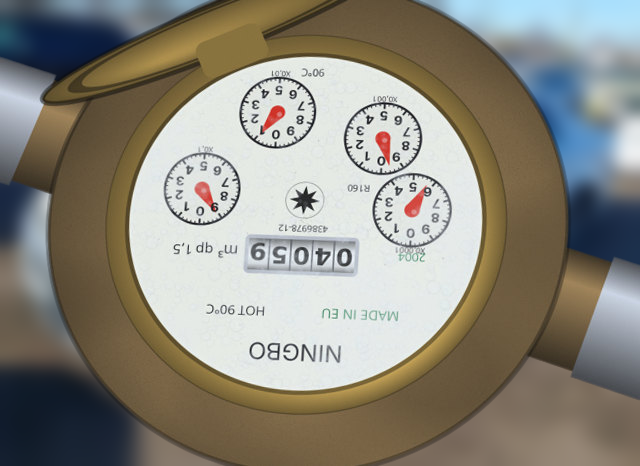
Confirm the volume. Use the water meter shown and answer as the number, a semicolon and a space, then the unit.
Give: 4058.9095; m³
